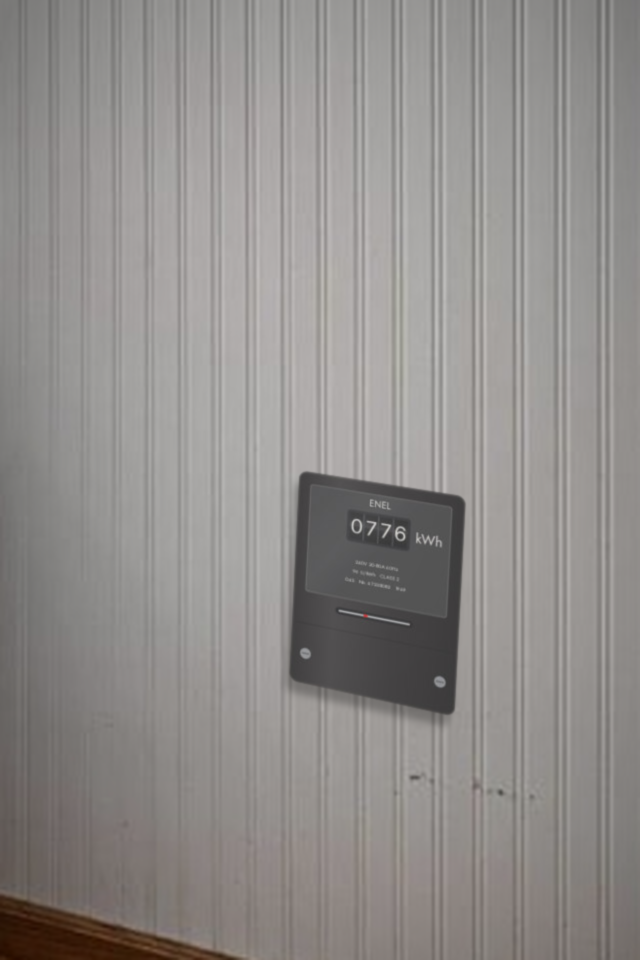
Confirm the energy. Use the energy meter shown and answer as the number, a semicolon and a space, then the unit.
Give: 776; kWh
